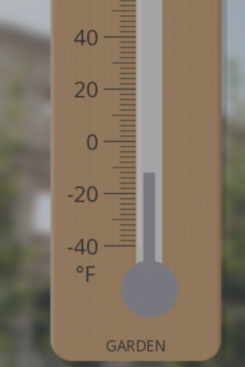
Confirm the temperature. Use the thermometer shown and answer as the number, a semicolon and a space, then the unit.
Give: -12; °F
